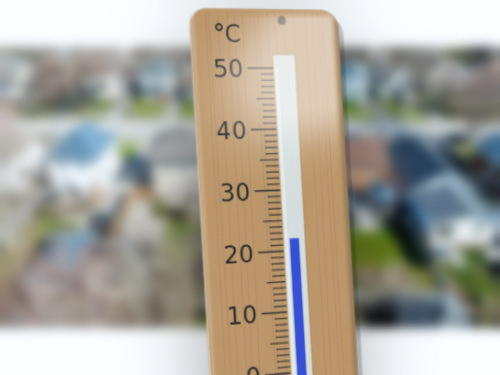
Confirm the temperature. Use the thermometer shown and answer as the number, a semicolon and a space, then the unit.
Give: 22; °C
